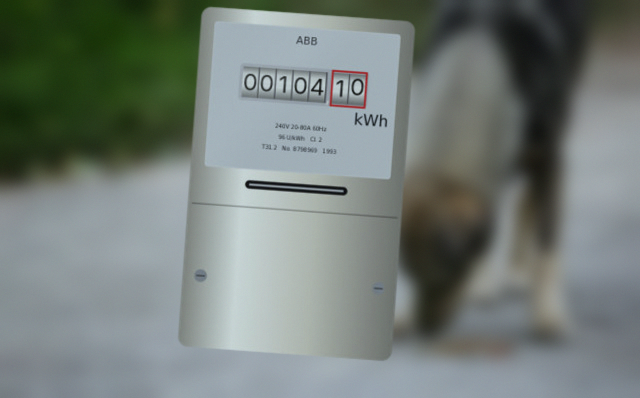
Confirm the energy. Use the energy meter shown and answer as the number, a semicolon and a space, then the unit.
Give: 104.10; kWh
